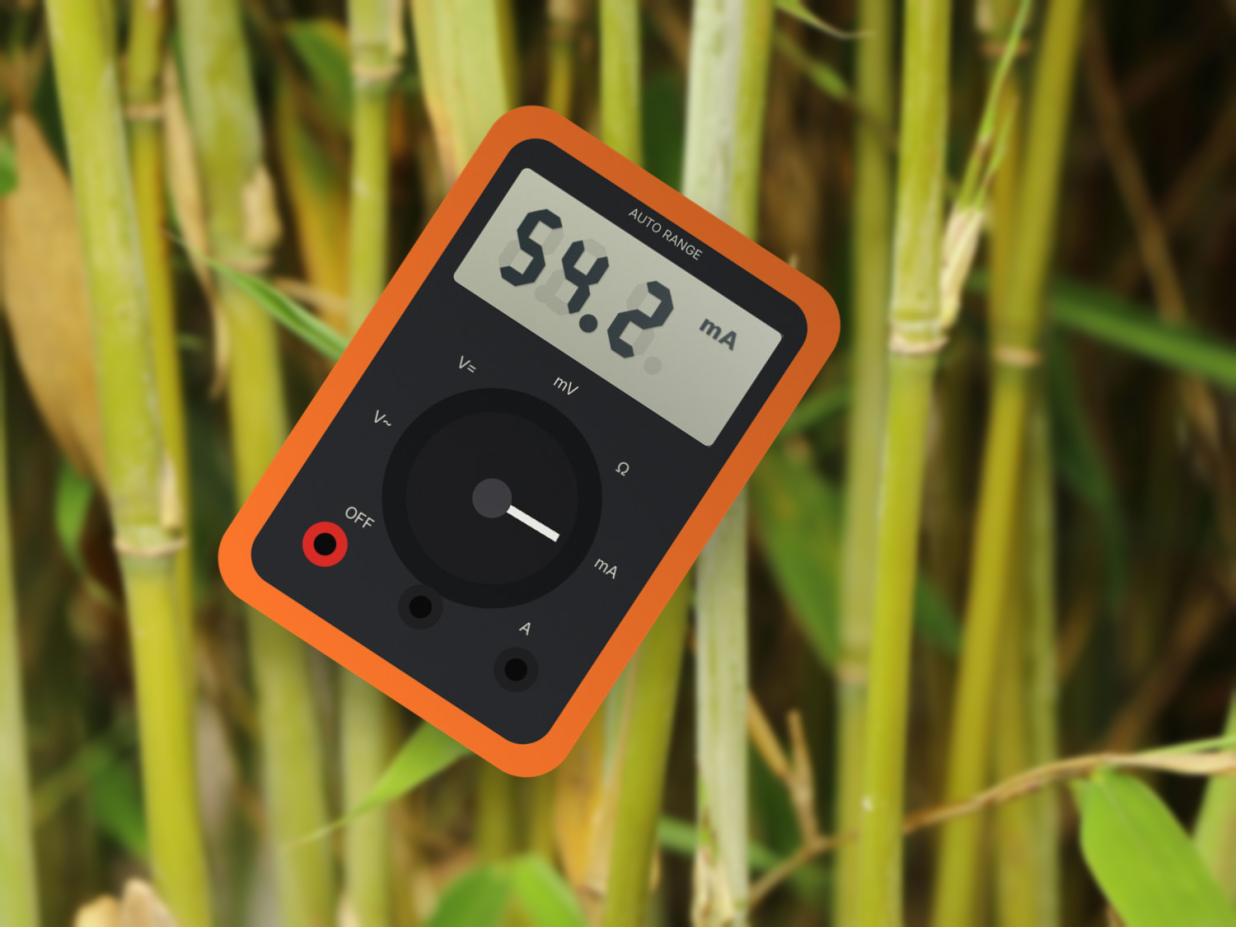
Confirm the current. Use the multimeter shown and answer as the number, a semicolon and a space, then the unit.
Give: 54.2; mA
